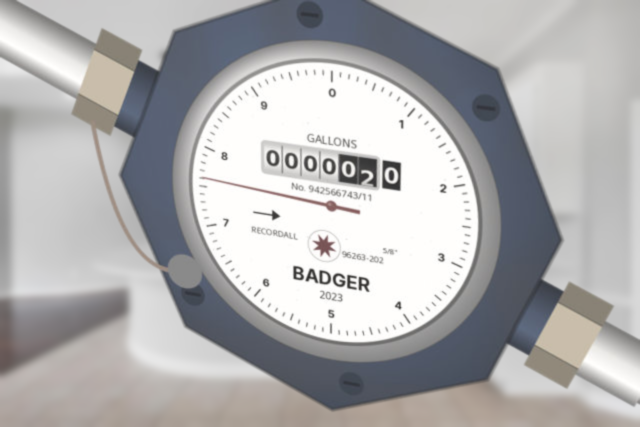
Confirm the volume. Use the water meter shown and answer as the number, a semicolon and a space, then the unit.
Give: 17.6; gal
